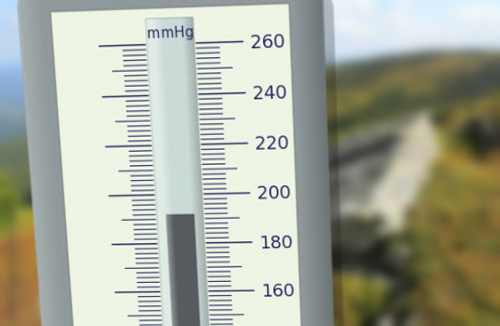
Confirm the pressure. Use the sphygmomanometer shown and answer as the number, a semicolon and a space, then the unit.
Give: 192; mmHg
